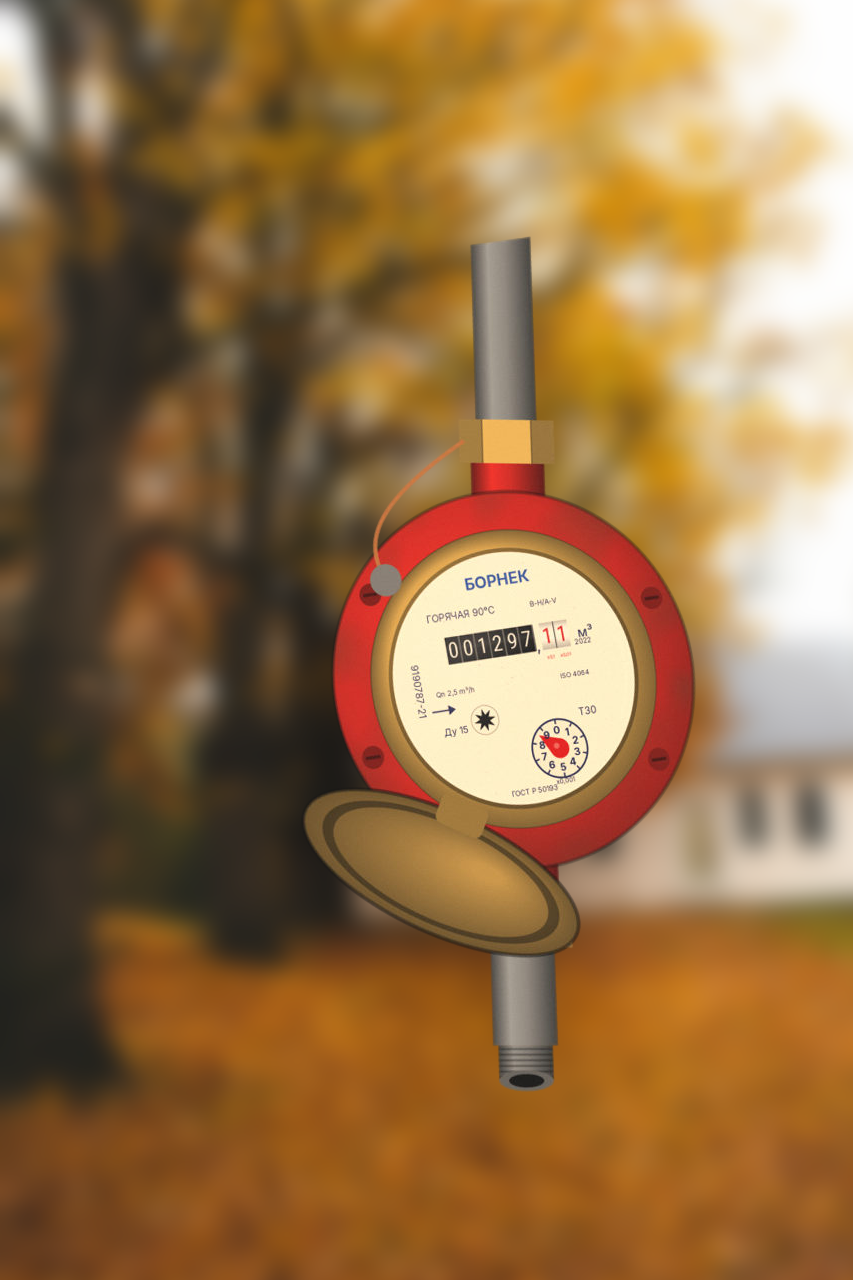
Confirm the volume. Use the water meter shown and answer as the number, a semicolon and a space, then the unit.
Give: 1297.118; m³
